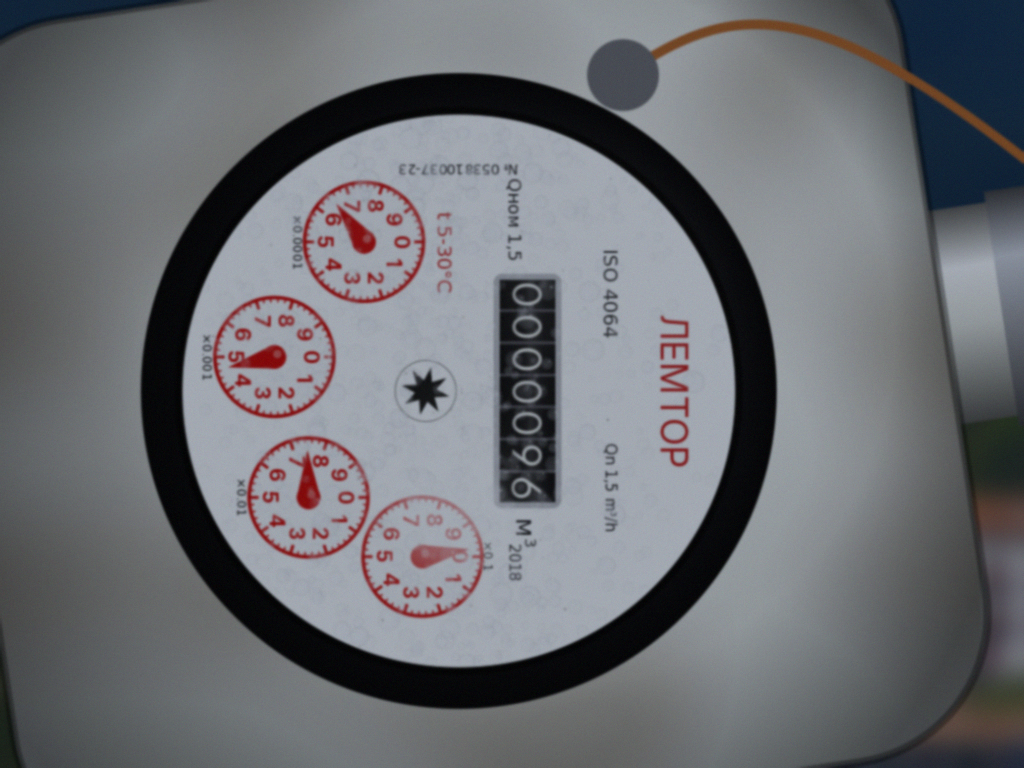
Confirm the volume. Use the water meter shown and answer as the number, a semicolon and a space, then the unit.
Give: 95.9746; m³
